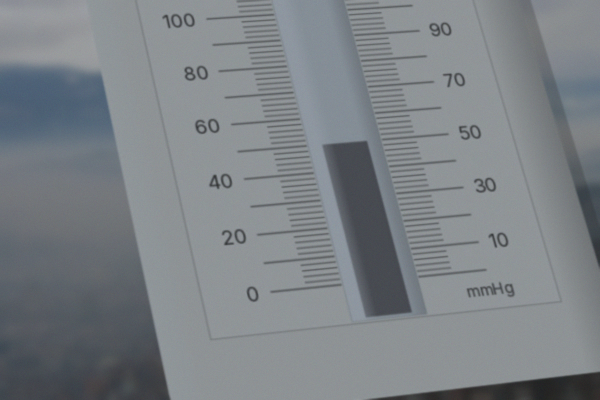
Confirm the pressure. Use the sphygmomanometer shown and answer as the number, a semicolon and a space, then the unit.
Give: 50; mmHg
